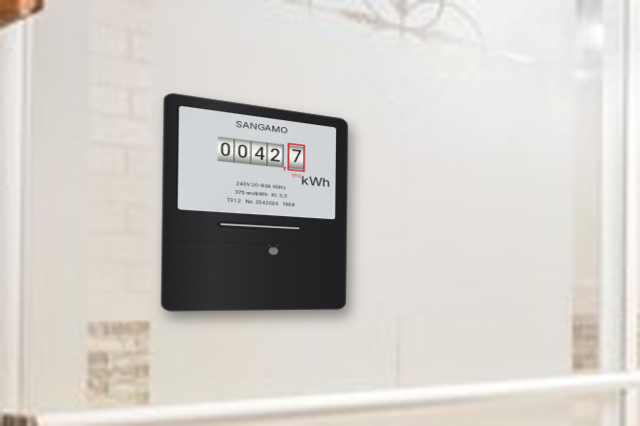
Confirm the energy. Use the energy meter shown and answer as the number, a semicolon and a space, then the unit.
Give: 42.7; kWh
